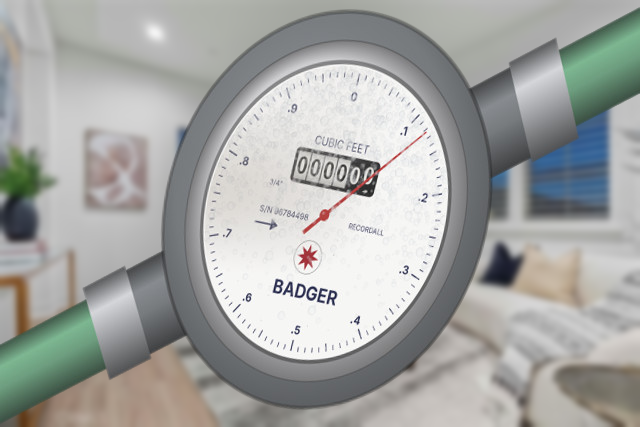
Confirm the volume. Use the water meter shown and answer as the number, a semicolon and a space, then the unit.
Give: 0.12; ft³
